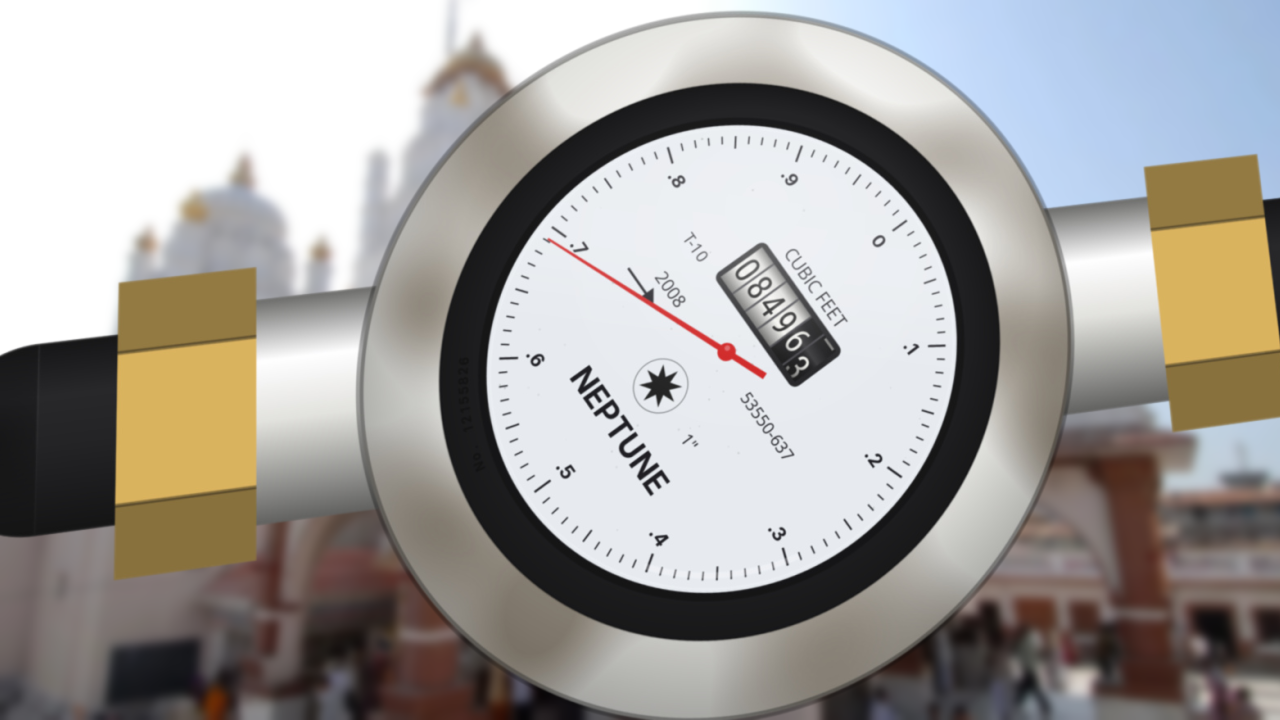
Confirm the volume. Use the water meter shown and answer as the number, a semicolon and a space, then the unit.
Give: 84962.69; ft³
